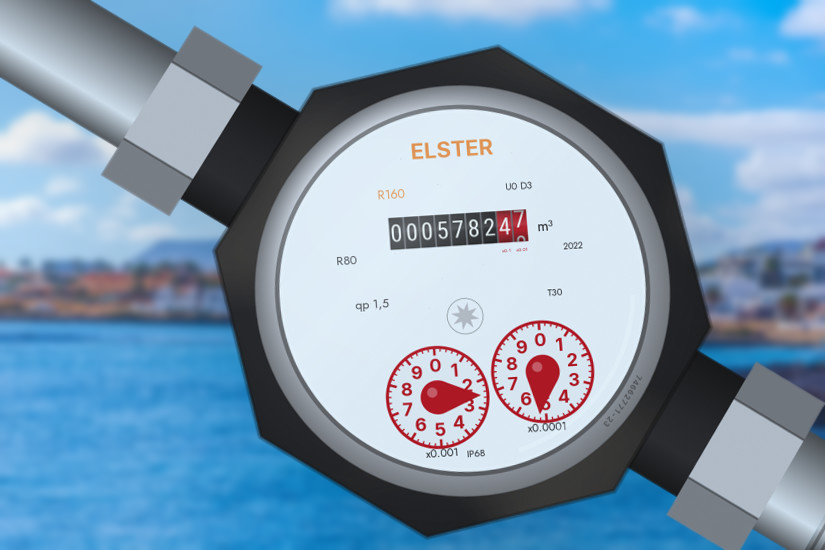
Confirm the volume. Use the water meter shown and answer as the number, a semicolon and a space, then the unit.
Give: 5782.4725; m³
